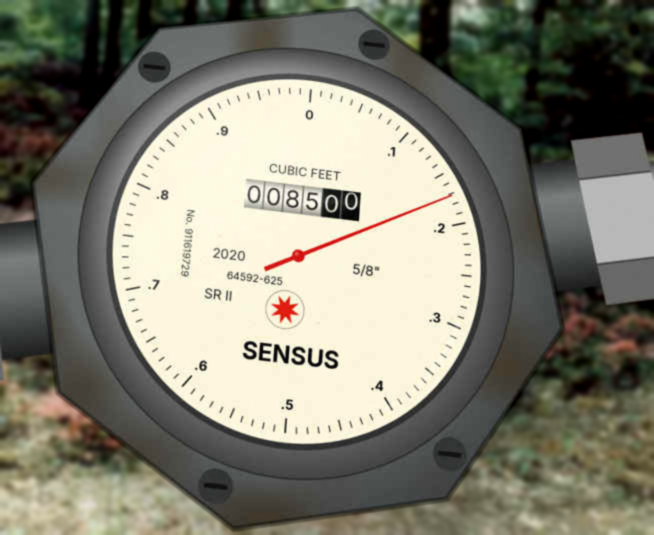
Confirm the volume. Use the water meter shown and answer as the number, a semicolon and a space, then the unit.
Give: 8500.17; ft³
